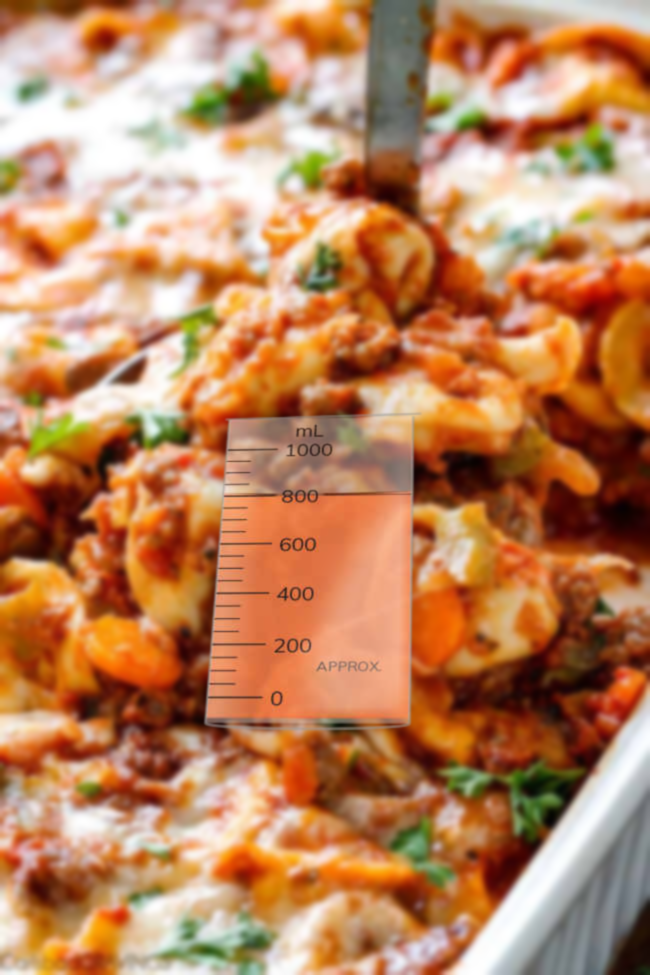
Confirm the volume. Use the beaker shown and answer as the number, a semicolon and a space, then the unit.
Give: 800; mL
